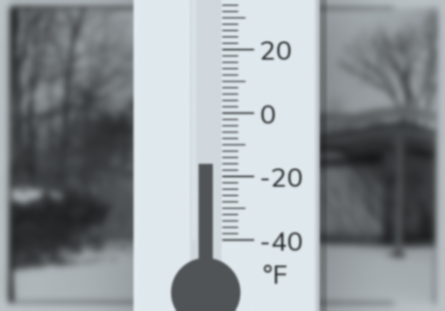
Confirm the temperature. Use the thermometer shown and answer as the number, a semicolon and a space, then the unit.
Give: -16; °F
